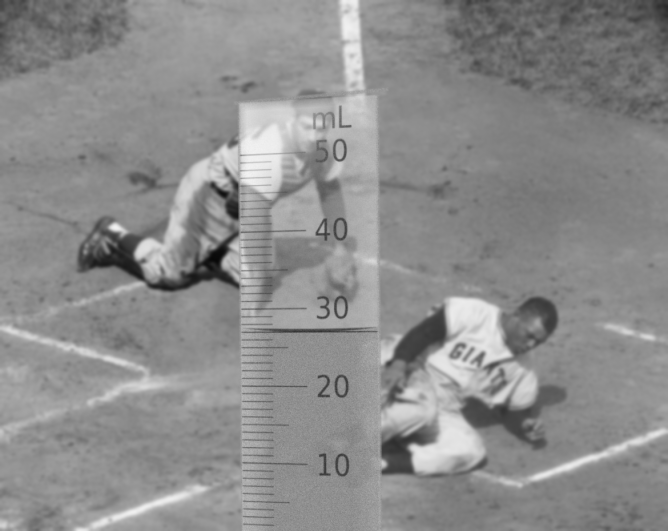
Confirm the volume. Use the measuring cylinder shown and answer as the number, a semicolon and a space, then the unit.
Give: 27; mL
